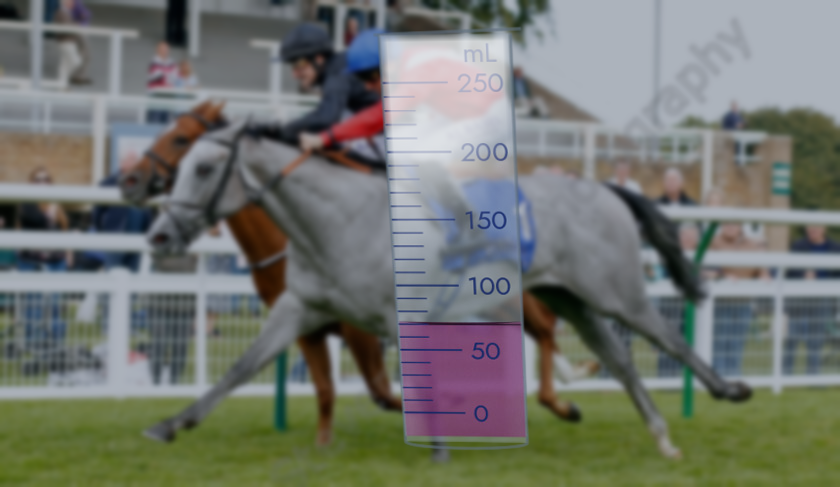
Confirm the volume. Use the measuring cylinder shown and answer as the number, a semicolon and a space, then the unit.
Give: 70; mL
